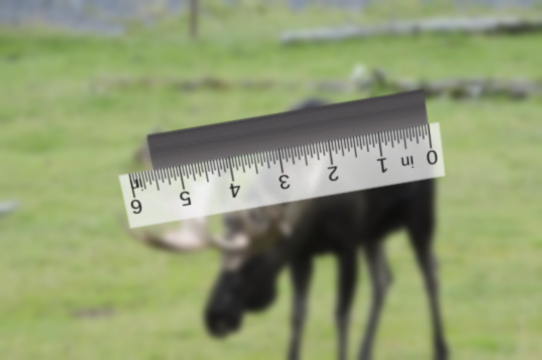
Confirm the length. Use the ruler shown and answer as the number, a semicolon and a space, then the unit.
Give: 5.5; in
